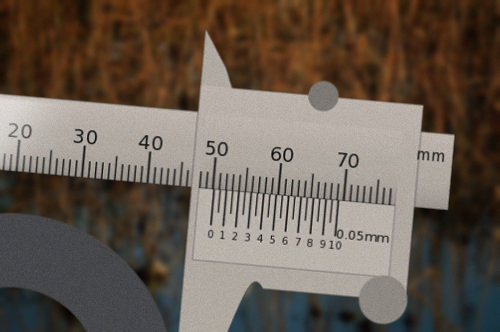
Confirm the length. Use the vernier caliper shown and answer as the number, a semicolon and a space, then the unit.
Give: 50.2; mm
